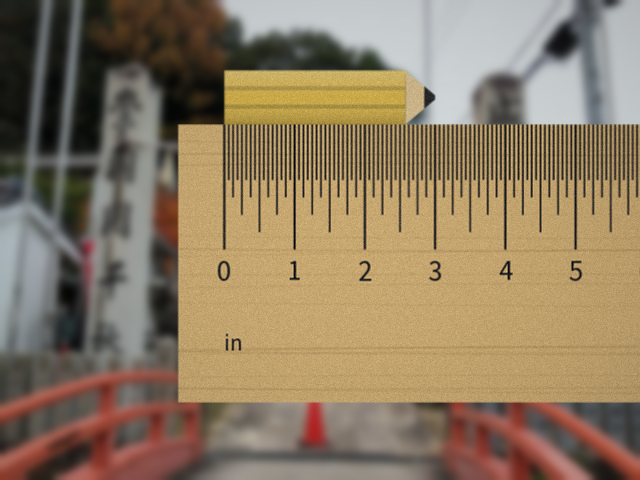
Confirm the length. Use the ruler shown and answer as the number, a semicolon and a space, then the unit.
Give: 3; in
